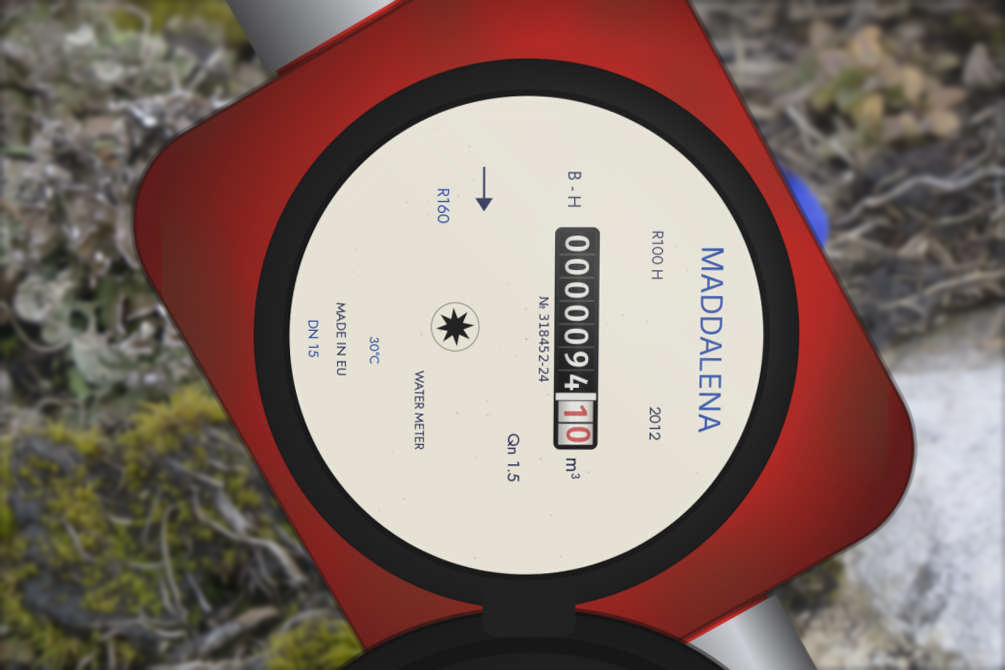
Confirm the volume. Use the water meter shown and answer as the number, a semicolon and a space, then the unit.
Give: 94.10; m³
